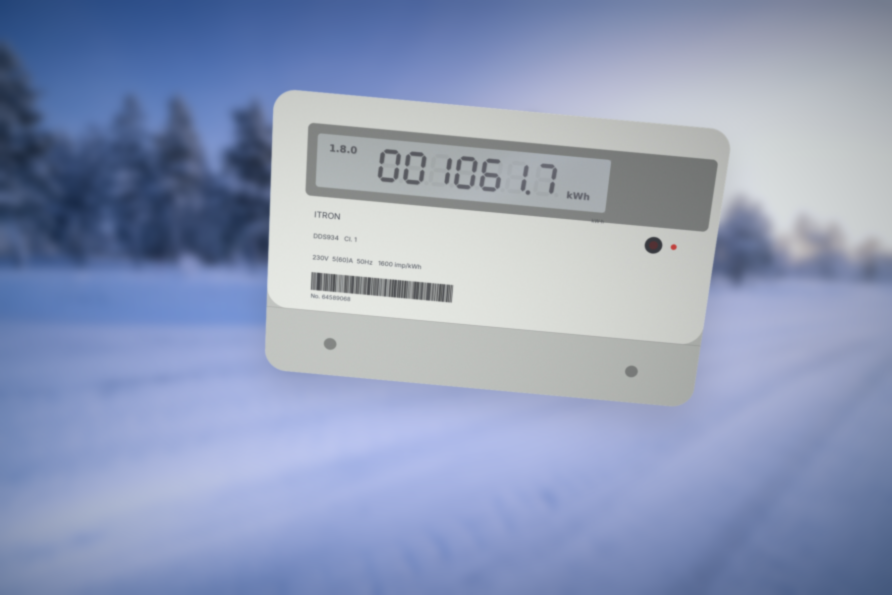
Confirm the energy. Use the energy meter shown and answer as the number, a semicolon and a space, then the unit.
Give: 1061.7; kWh
